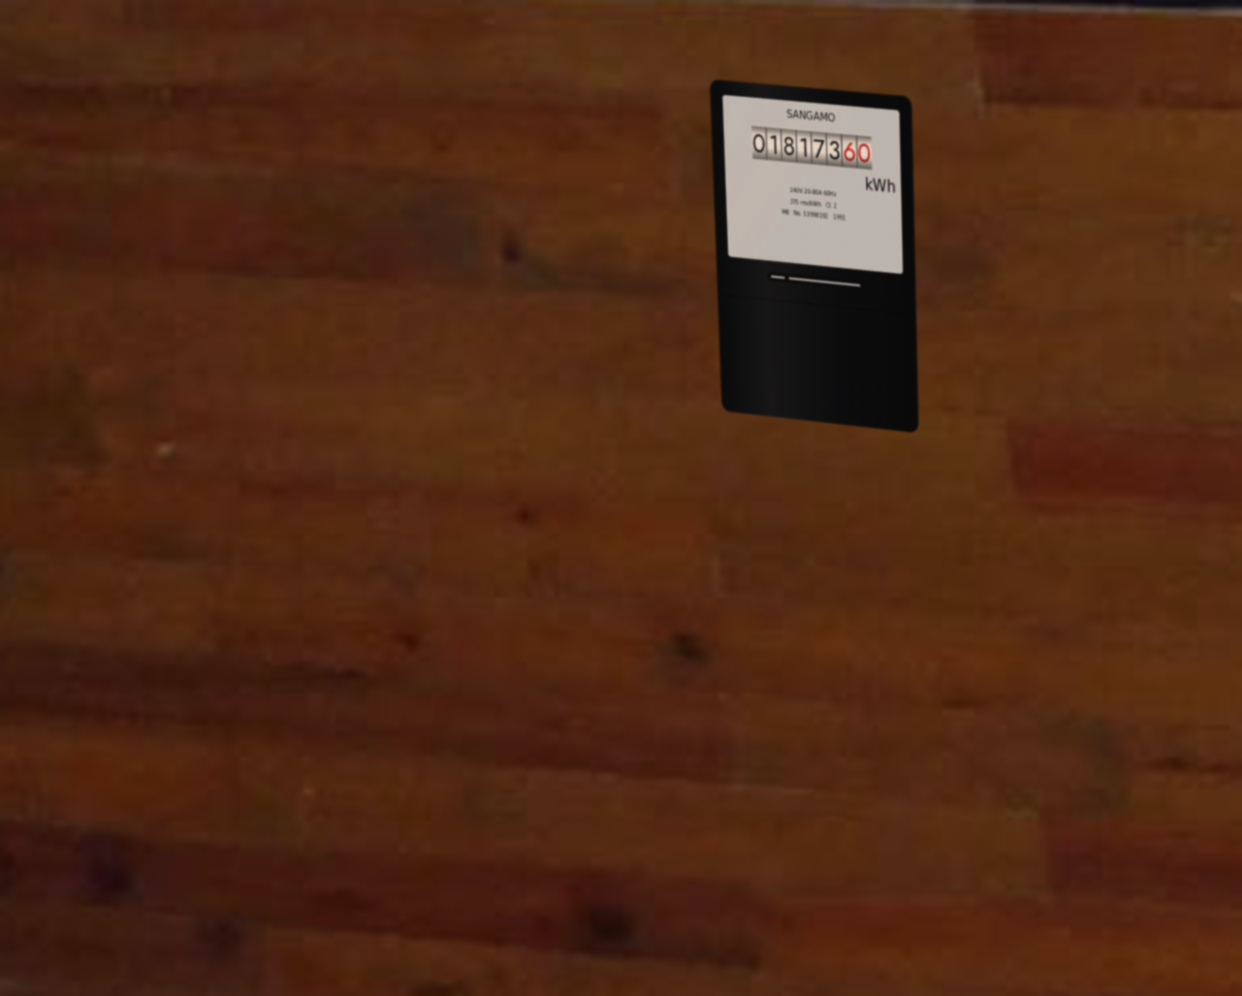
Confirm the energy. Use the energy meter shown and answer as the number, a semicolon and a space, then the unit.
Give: 18173.60; kWh
